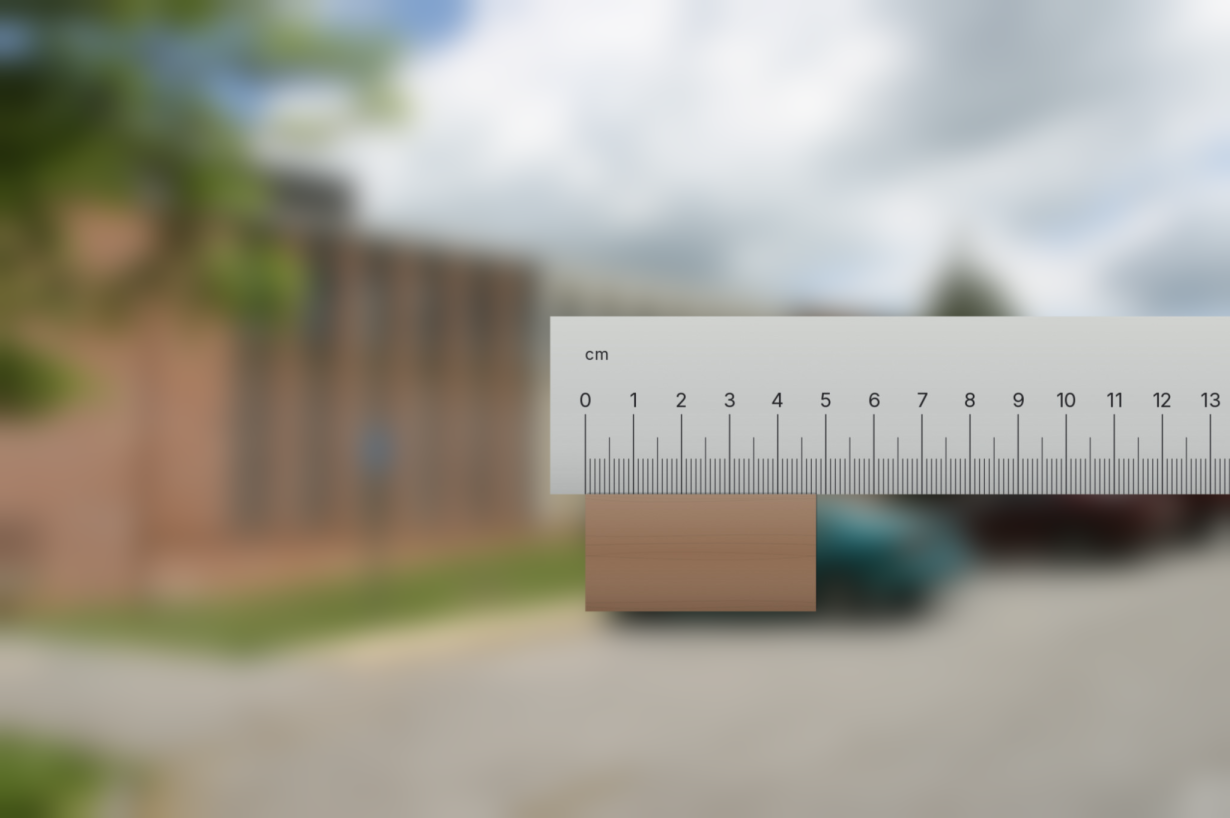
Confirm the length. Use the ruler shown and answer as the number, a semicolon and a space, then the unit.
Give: 4.8; cm
